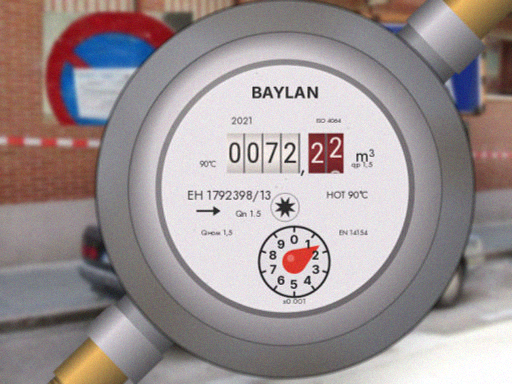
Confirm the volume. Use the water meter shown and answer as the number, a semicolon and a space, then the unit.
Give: 72.221; m³
